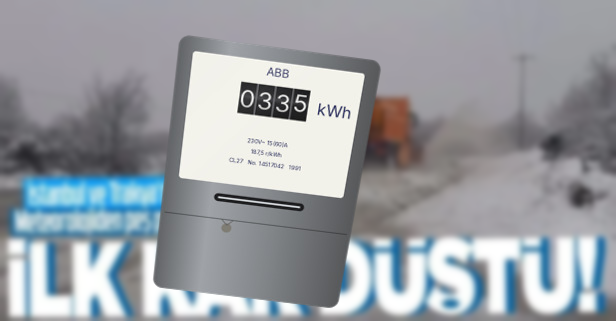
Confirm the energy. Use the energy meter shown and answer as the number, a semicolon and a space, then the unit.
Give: 335; kWh
